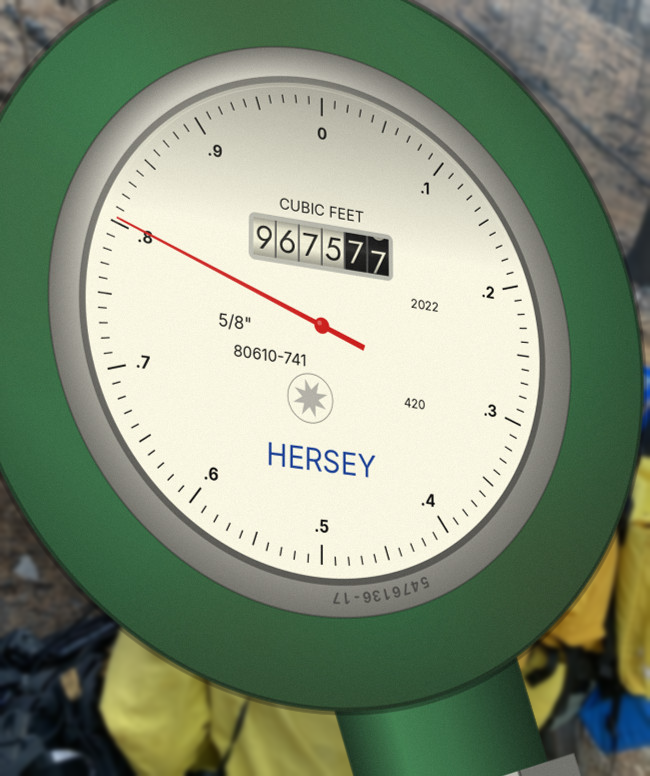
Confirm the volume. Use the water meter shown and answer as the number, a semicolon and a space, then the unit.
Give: 967576.80; ft³
